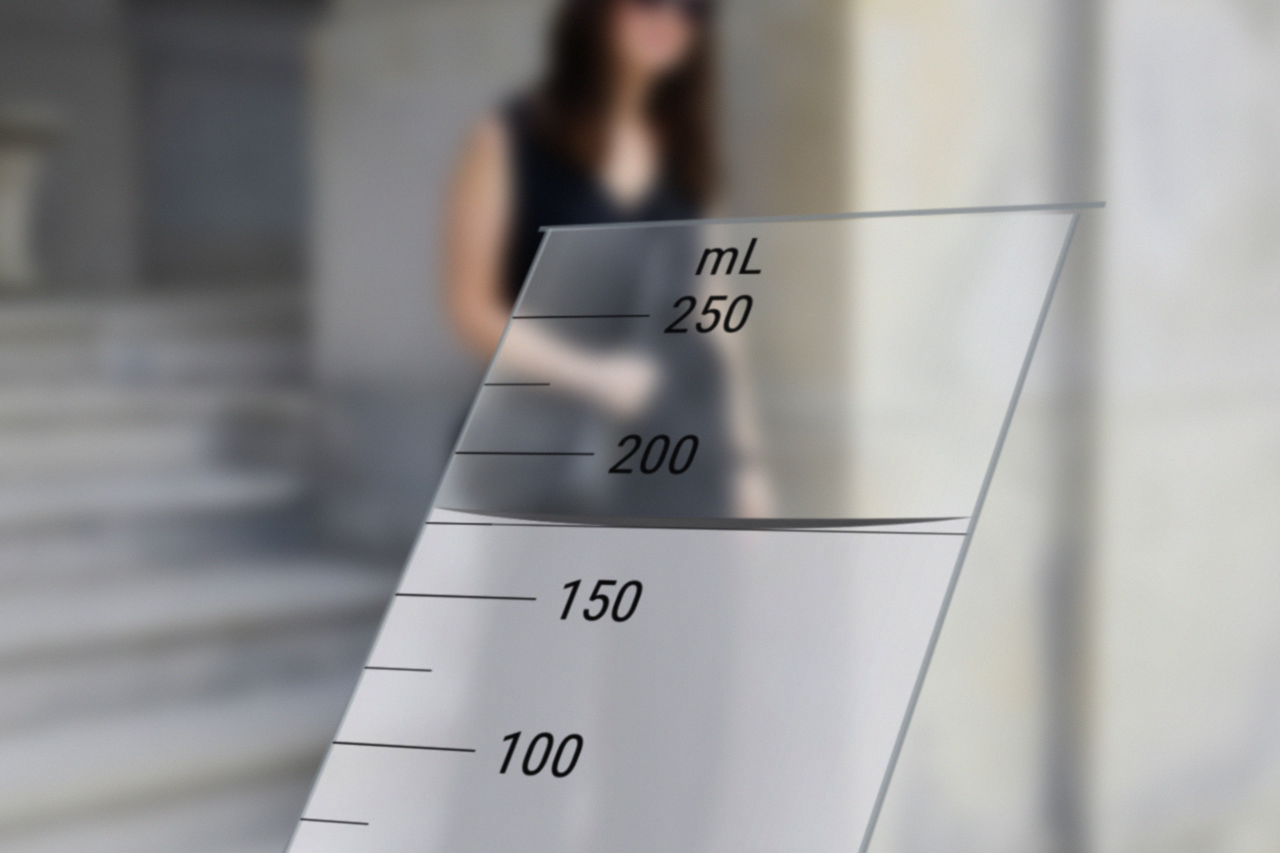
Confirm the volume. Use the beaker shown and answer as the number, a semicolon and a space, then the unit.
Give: 175; mL
